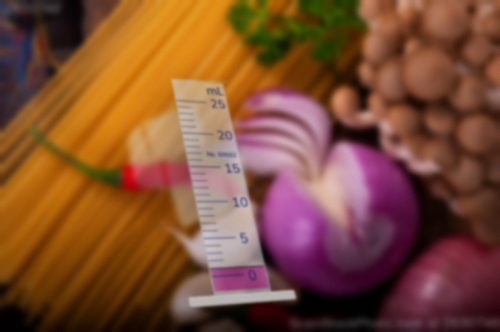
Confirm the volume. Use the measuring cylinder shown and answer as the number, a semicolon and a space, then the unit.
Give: 1; mL
